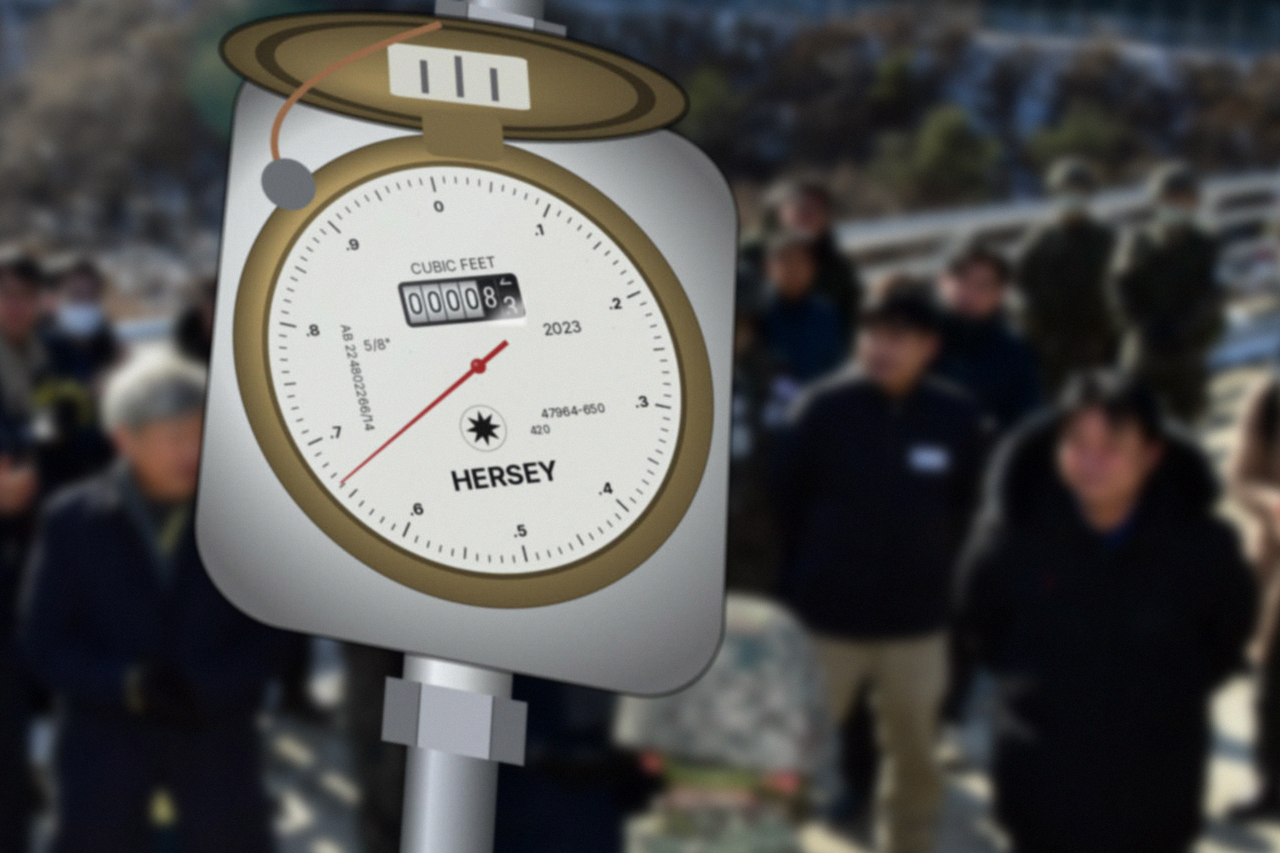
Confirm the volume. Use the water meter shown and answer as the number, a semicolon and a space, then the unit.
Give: 82.66; ft³
